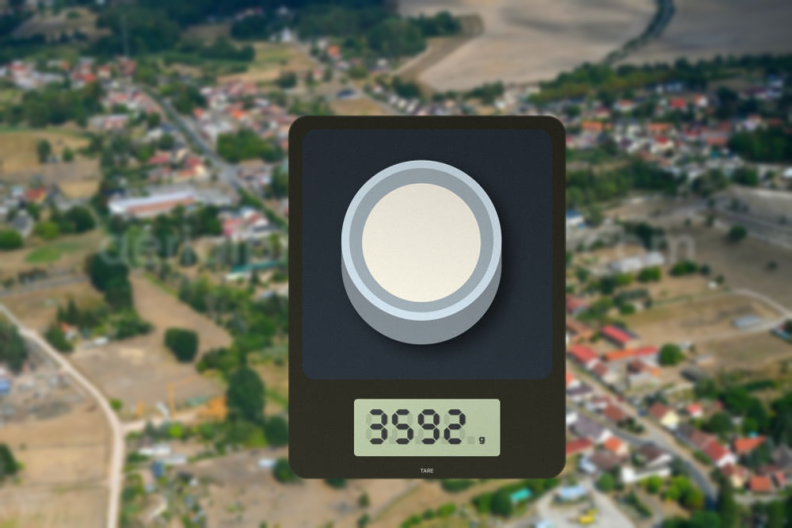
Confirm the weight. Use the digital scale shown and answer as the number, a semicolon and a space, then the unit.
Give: 3592; g
